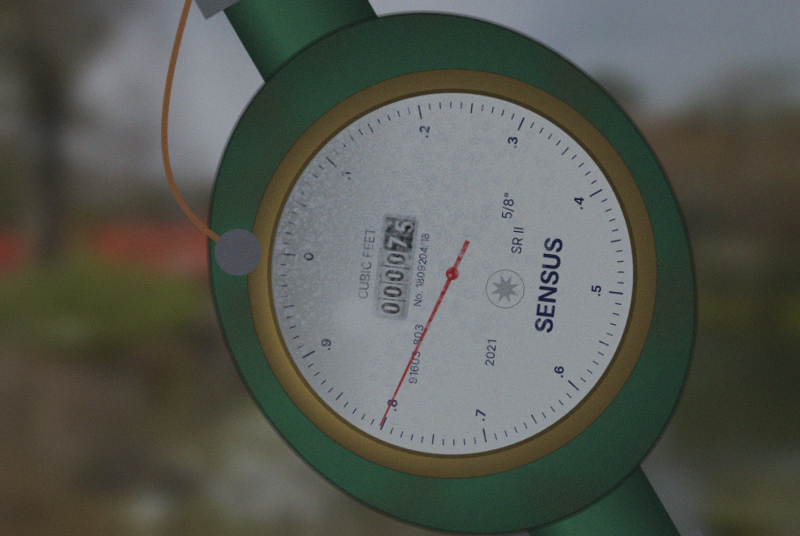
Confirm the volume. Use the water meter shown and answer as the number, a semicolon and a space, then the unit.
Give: 74.80; ft³
